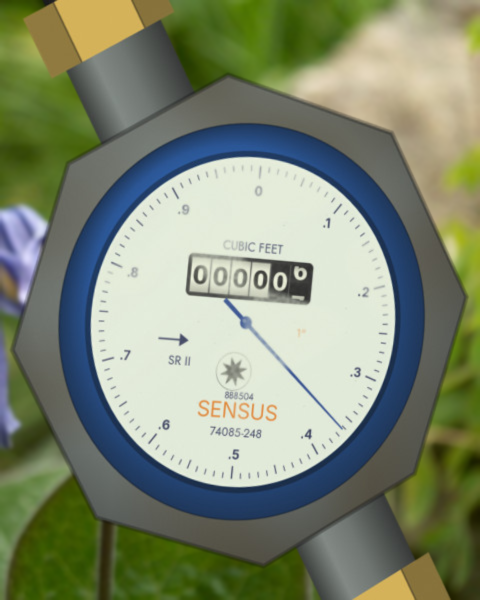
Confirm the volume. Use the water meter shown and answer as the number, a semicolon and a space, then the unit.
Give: 6.36; ft³
